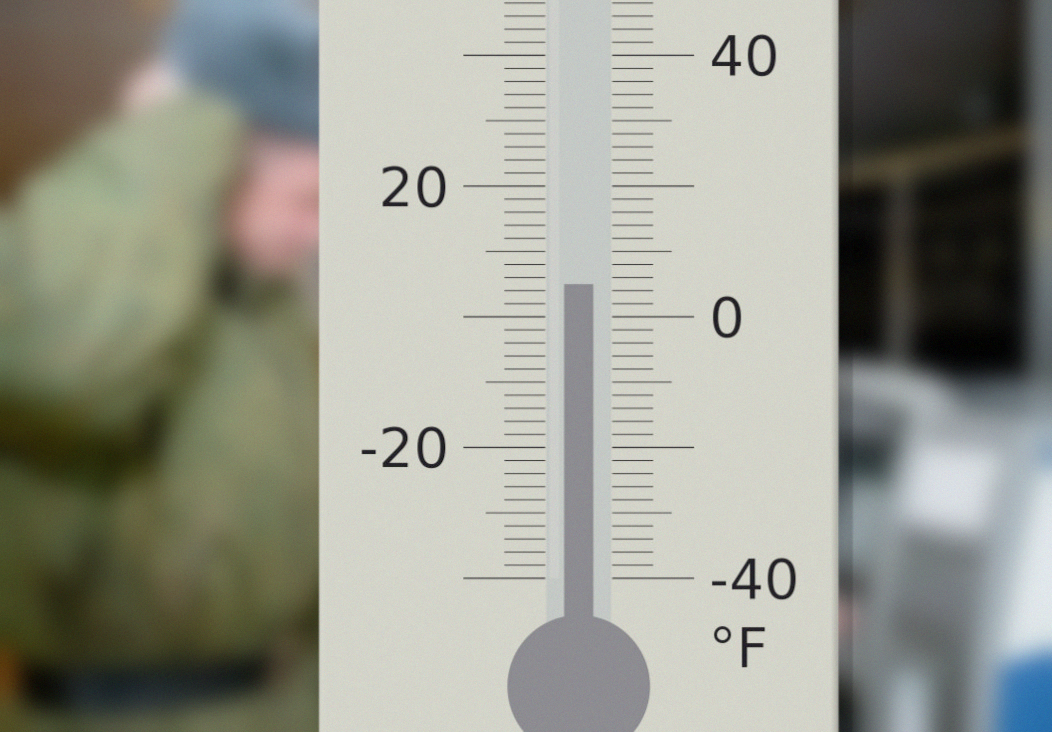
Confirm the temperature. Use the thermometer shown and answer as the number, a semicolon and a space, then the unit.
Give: 5; °F
